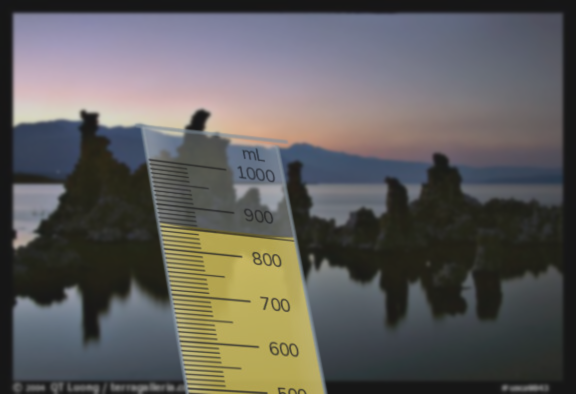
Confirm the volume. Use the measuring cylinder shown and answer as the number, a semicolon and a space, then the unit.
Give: 850; mL
